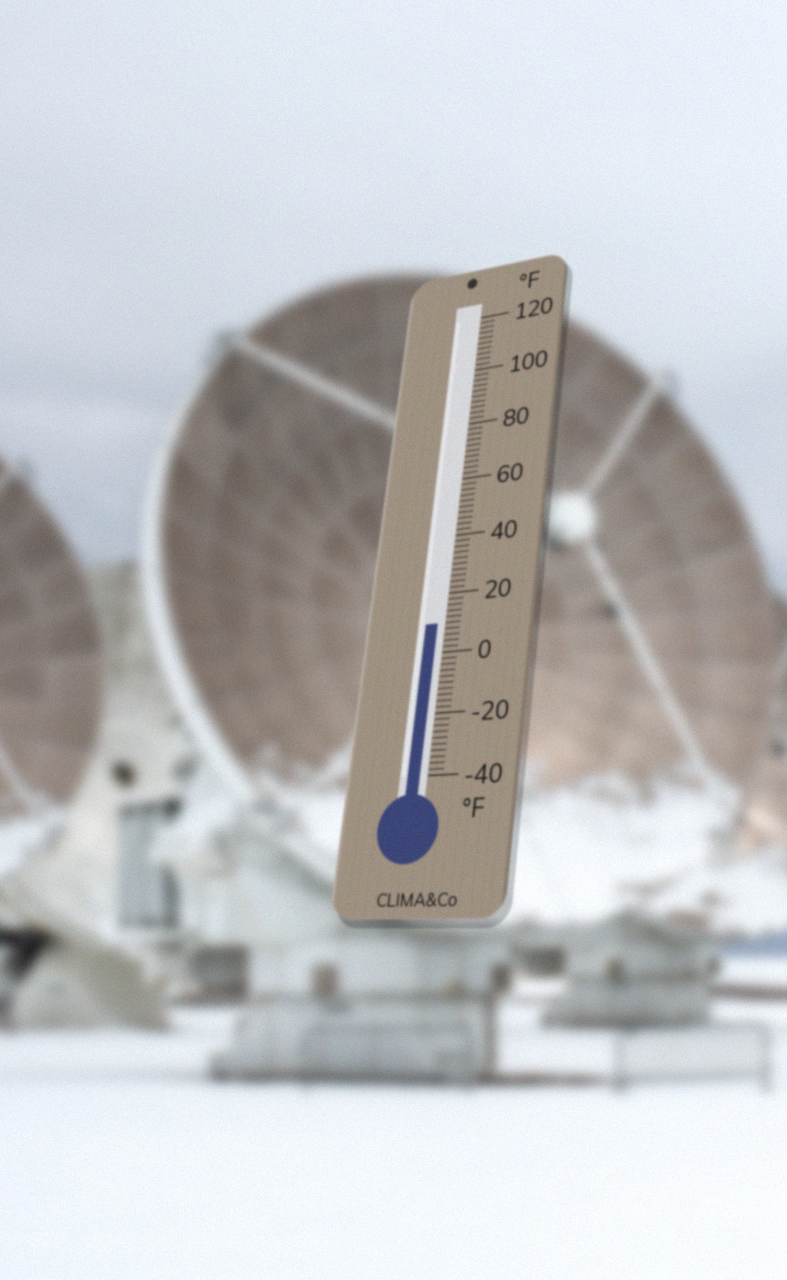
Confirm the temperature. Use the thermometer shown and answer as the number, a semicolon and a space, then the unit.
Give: 10; °F
